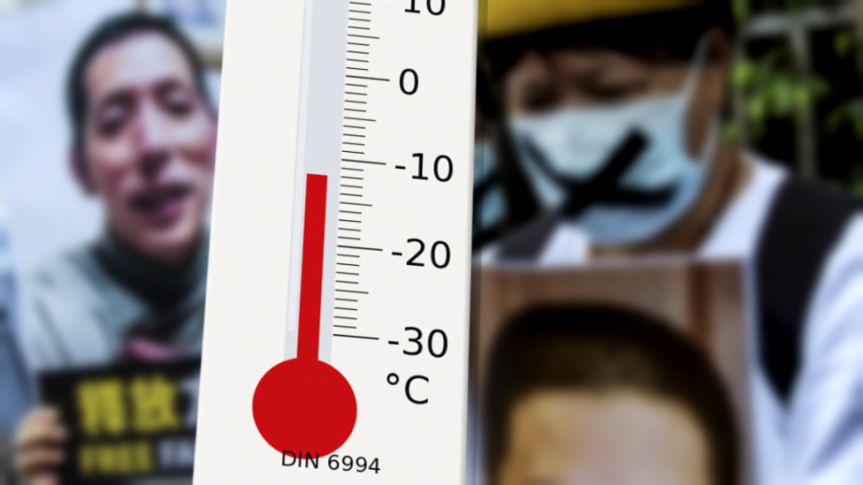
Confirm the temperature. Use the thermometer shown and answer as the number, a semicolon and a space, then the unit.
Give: -12; °C
